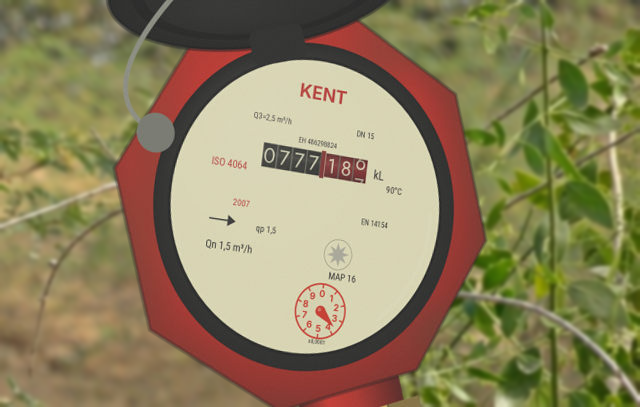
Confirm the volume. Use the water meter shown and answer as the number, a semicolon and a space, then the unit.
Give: 777.1863; kL
